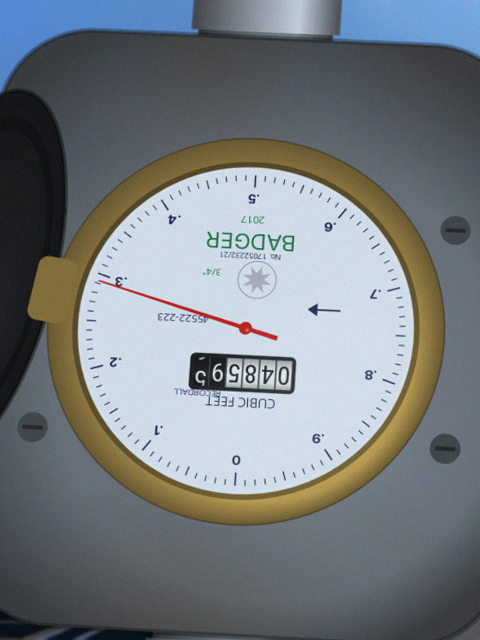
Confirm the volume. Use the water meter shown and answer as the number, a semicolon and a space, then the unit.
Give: 48595.29; ft³
